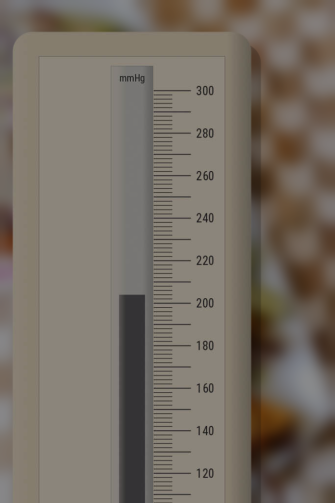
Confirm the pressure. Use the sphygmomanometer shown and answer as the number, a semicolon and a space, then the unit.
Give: 204; mmHg
